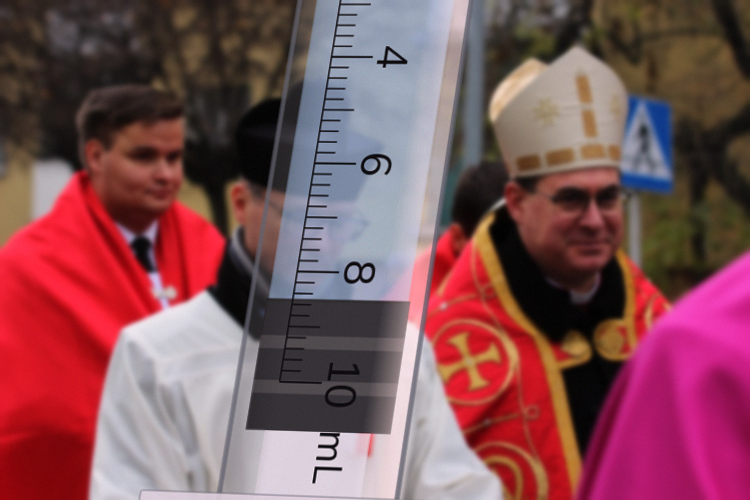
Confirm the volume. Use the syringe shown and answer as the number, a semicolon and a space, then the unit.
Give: 8.5; mL
